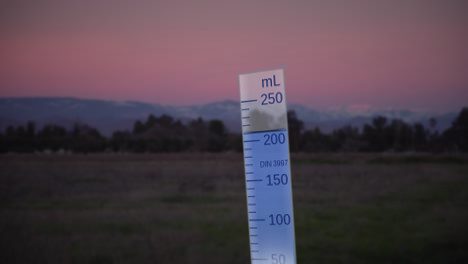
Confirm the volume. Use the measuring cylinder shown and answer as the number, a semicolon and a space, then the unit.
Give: 210; mL
